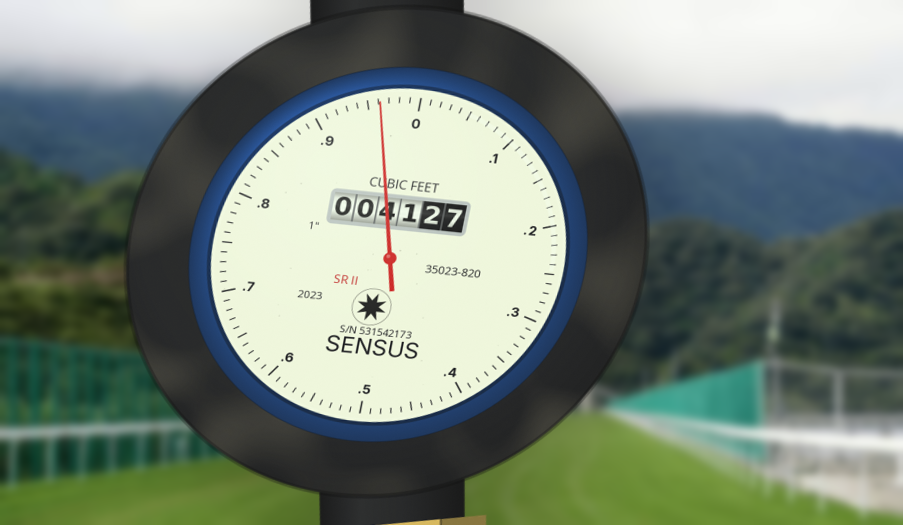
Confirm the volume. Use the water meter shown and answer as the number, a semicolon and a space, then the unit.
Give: 4126.96; ft³
